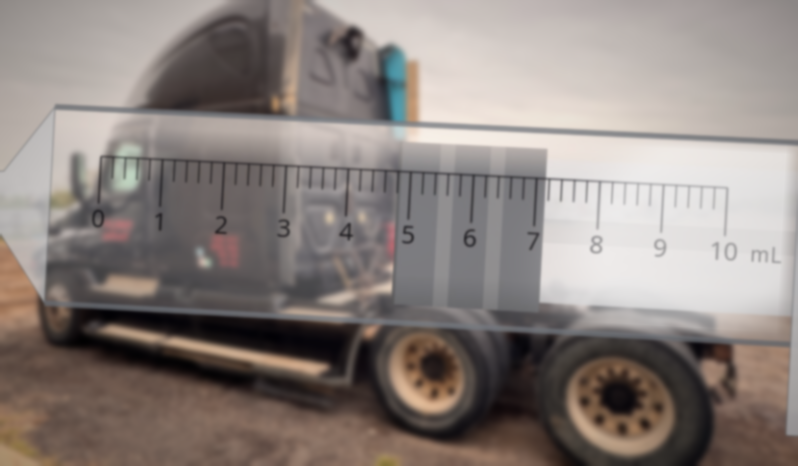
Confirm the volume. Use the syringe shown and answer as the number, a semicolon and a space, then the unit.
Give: 4.8; mL
